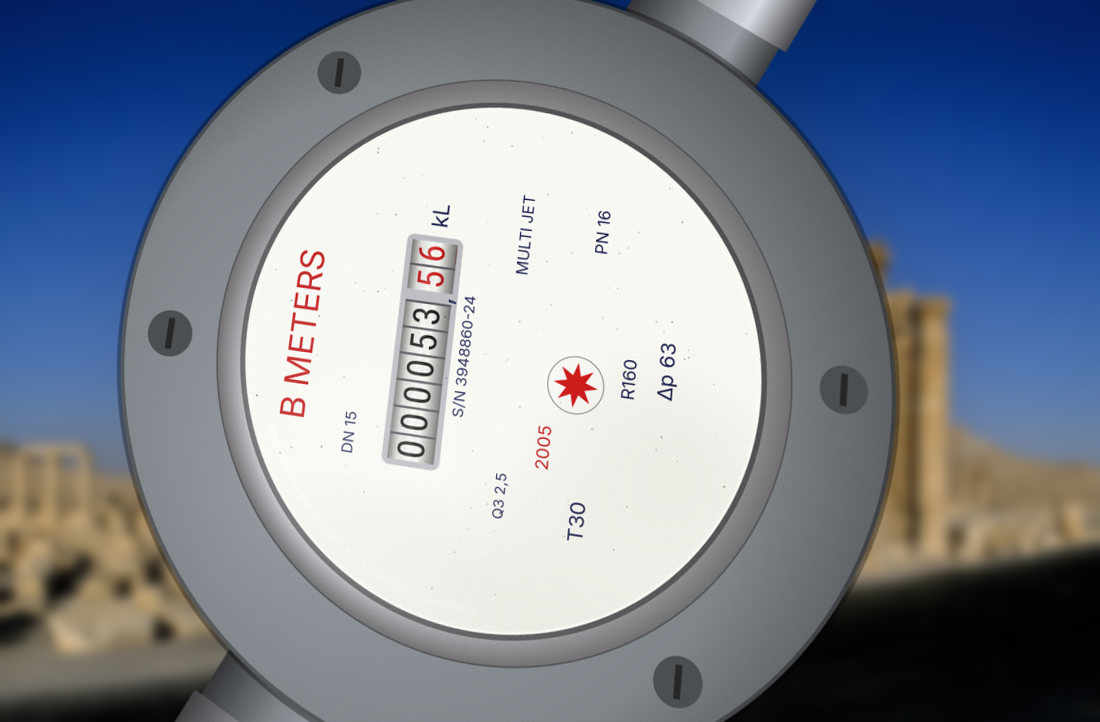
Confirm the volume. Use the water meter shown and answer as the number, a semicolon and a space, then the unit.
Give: 53.56; kL
